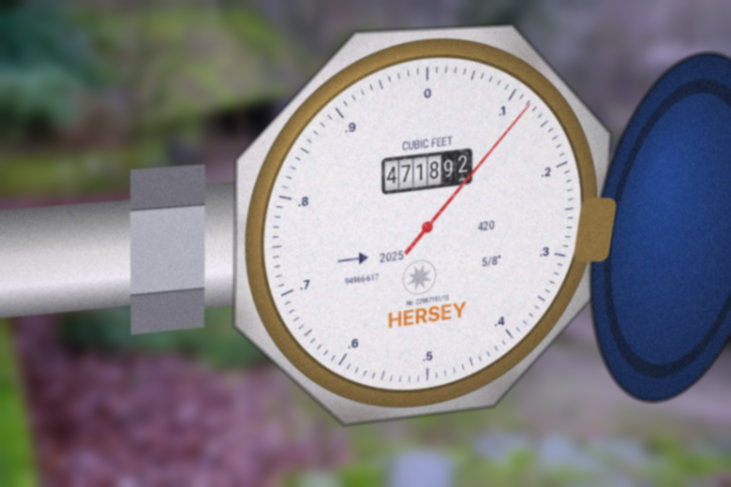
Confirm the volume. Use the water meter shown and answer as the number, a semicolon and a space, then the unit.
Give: 471892.12; ft³
